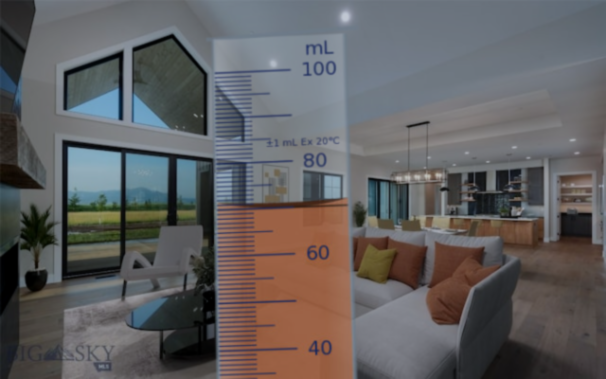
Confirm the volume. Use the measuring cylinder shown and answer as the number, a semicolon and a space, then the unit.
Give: 70; mL
